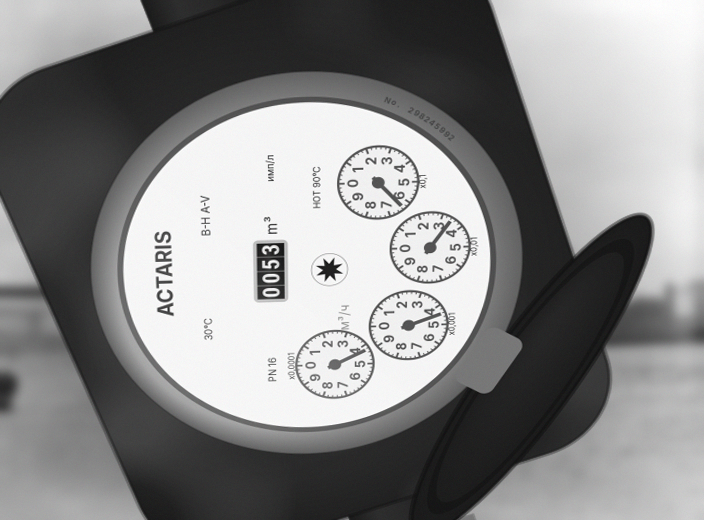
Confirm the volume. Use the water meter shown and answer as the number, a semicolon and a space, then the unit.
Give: 53.6344; m³
